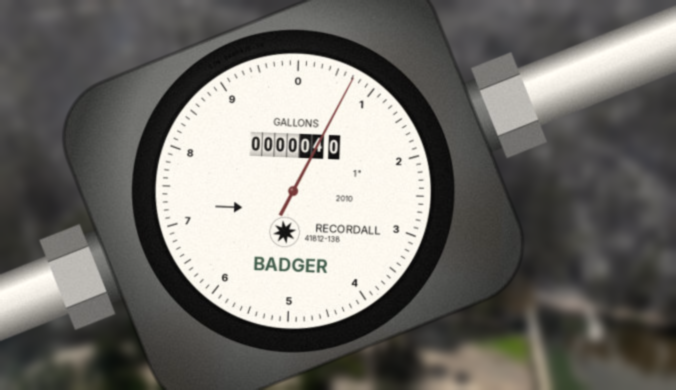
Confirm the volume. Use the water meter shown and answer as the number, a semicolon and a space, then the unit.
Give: 40.7; gal
